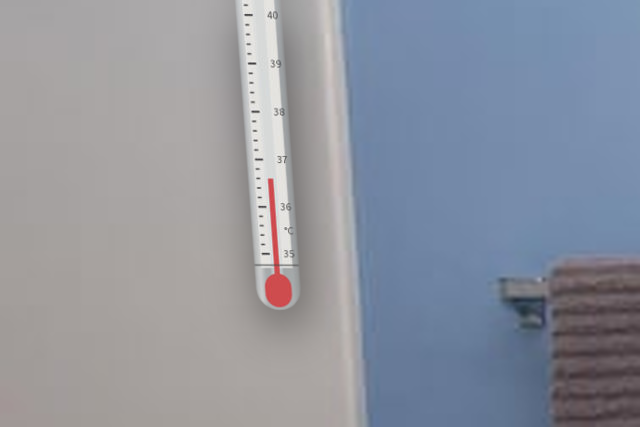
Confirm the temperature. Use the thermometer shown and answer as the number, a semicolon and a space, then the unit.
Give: 36.6; °C
